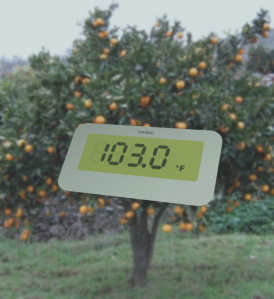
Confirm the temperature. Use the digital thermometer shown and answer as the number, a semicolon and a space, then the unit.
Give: 103.0; °F
